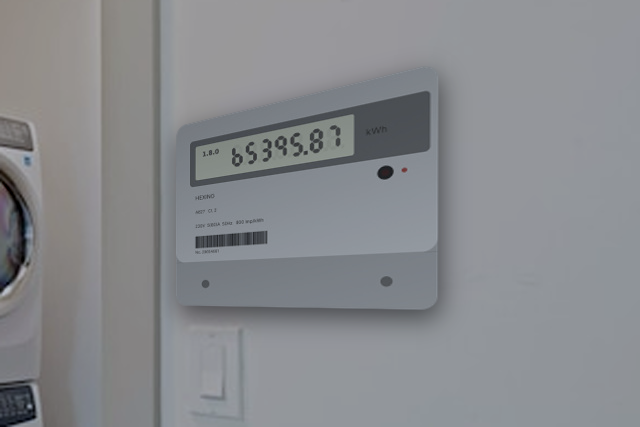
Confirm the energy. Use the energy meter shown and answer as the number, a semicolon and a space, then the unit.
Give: 65395.87; kWh
